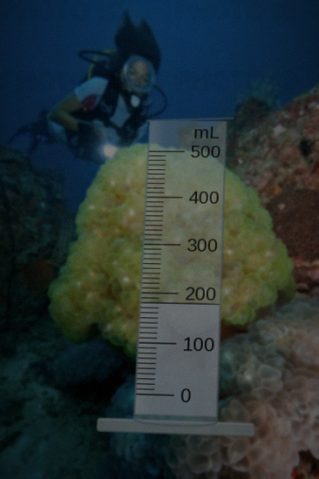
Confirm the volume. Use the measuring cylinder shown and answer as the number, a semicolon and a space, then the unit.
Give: 180; mL
